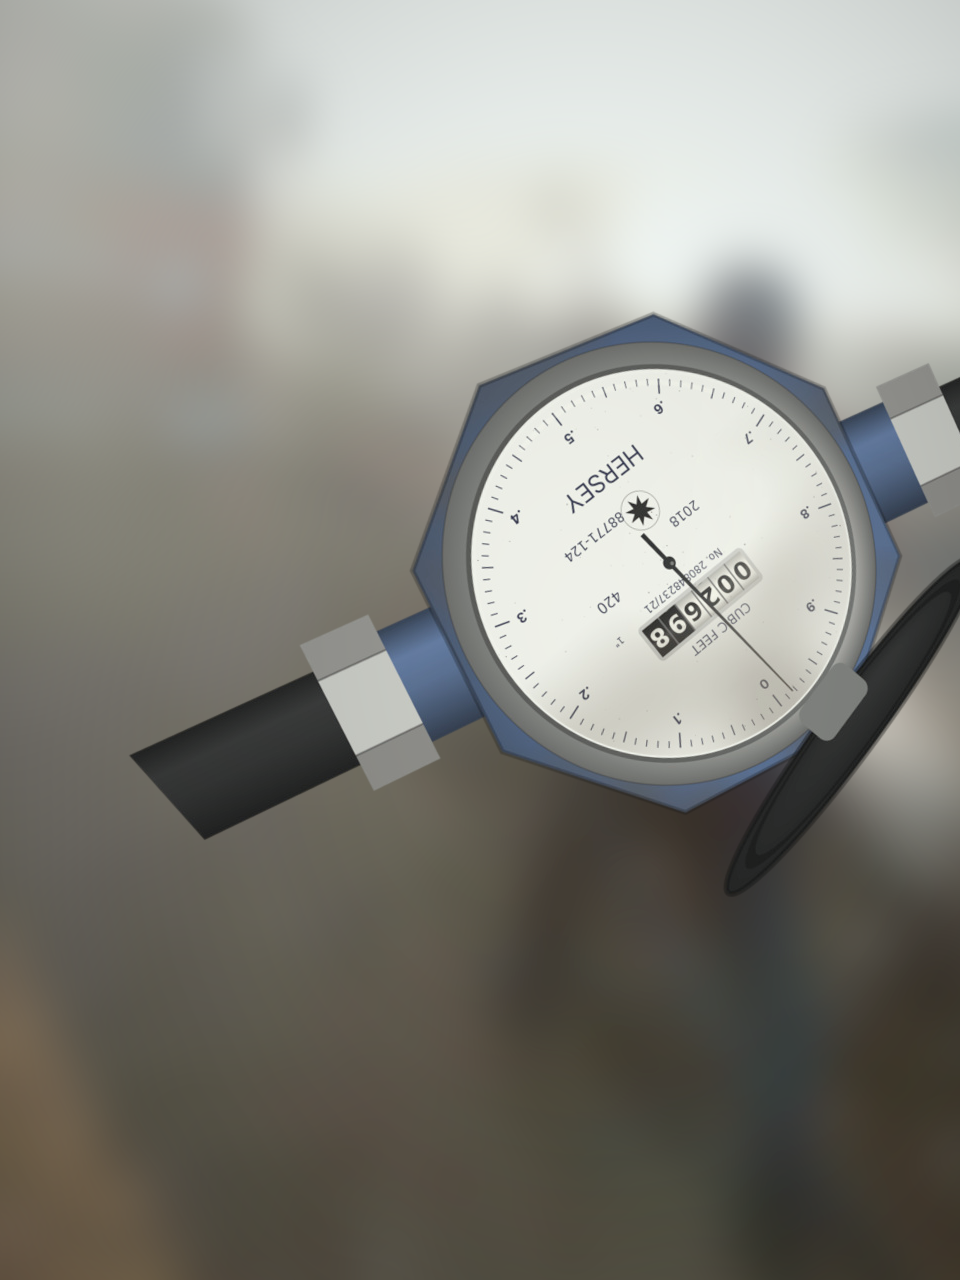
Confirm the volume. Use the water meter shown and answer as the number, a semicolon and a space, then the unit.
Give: 2697.98; ft³
